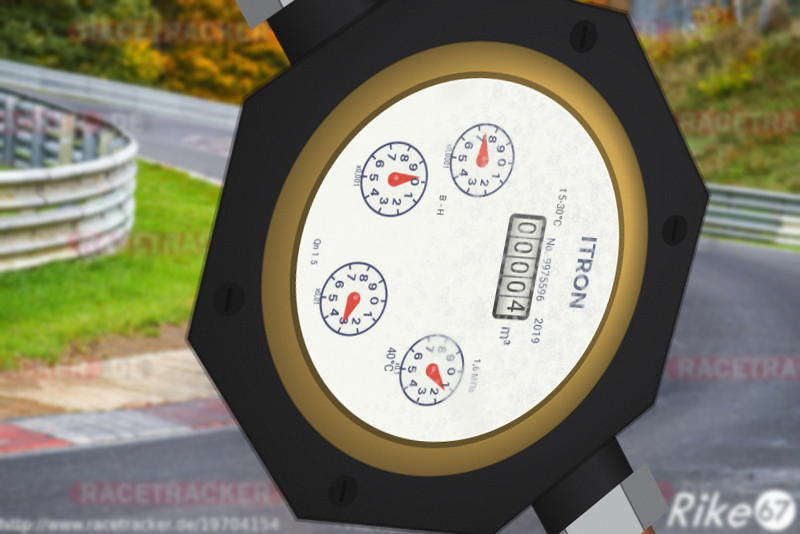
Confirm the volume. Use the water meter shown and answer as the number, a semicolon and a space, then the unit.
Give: 4.1297; m³
